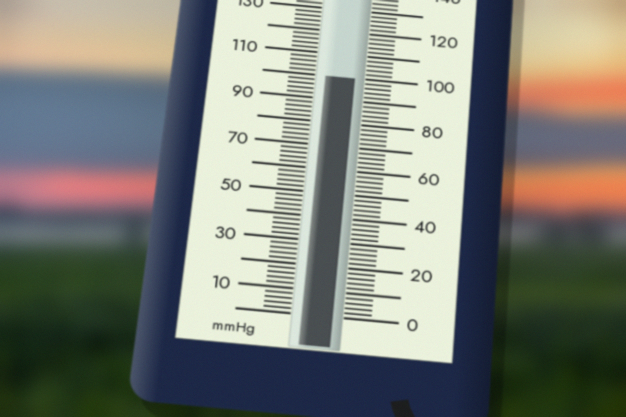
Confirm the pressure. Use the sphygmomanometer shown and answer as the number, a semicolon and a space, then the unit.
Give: 100; mmHg
